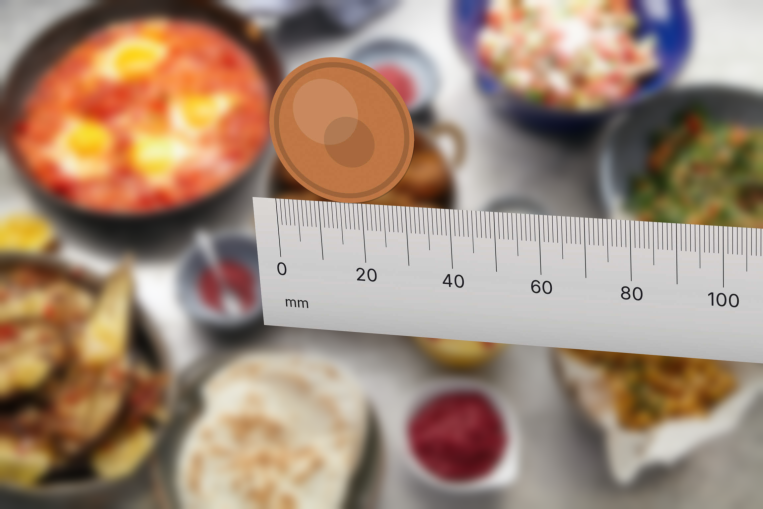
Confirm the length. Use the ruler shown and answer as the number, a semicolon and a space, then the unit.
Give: 33; mm
